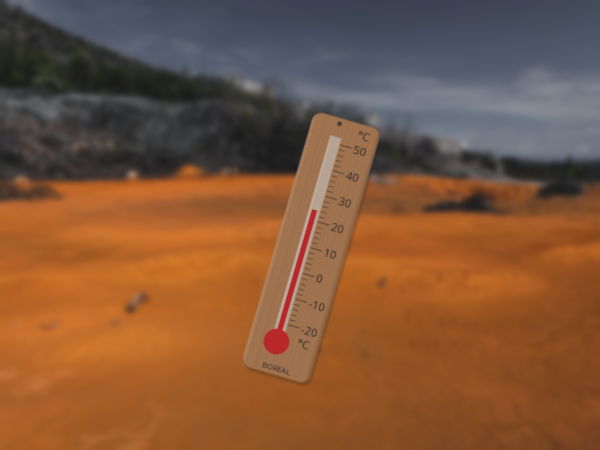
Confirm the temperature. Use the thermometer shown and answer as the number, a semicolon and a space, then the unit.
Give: 24; °C
